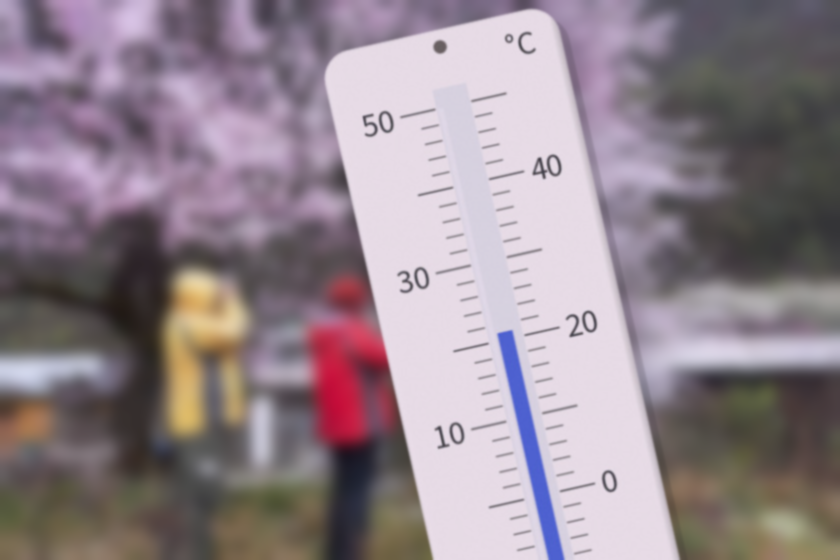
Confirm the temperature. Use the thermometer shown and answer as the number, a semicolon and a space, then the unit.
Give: 21; °C
